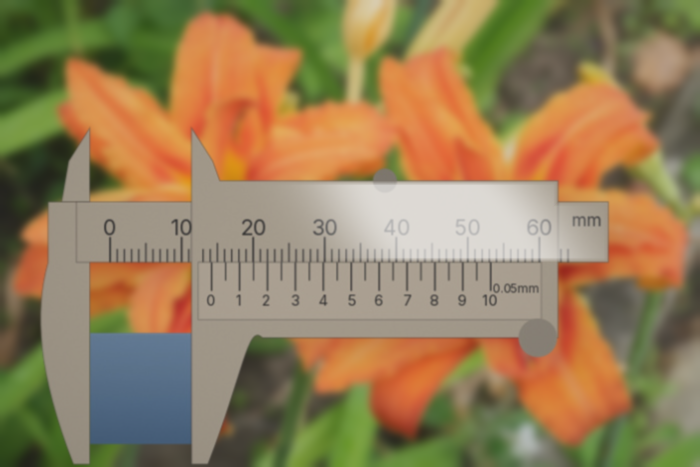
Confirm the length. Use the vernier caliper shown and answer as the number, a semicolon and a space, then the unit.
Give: 14.2; mm
